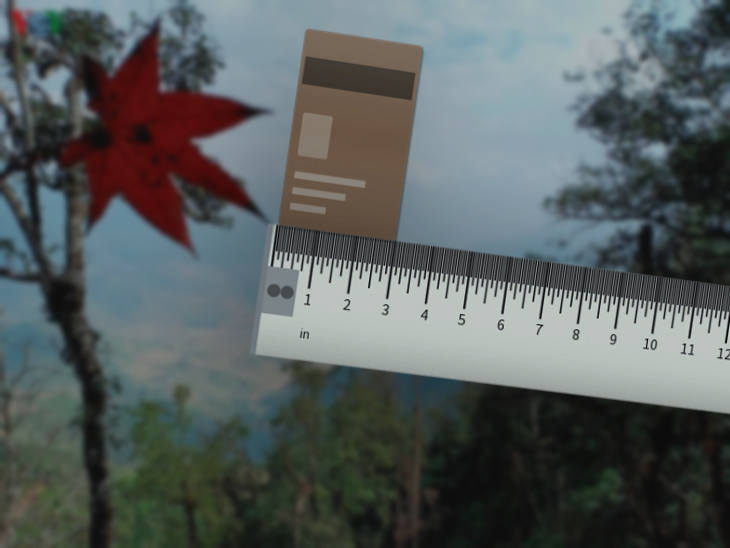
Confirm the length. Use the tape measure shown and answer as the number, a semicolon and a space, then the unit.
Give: 3; in
